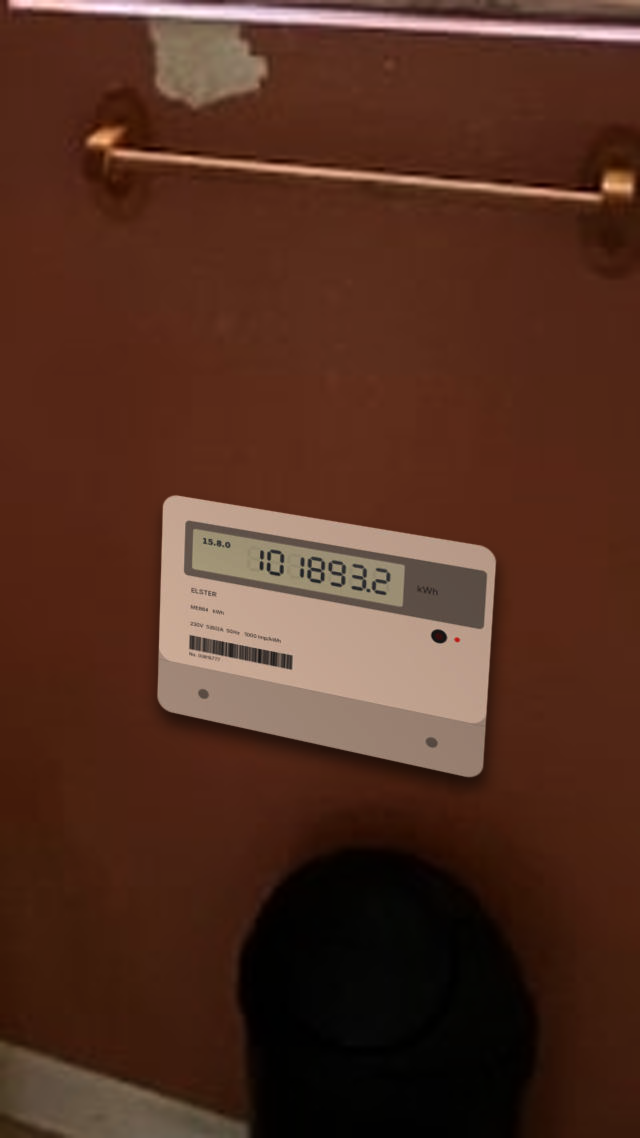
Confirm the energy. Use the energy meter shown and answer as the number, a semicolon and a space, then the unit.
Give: 101893.2; kWh
